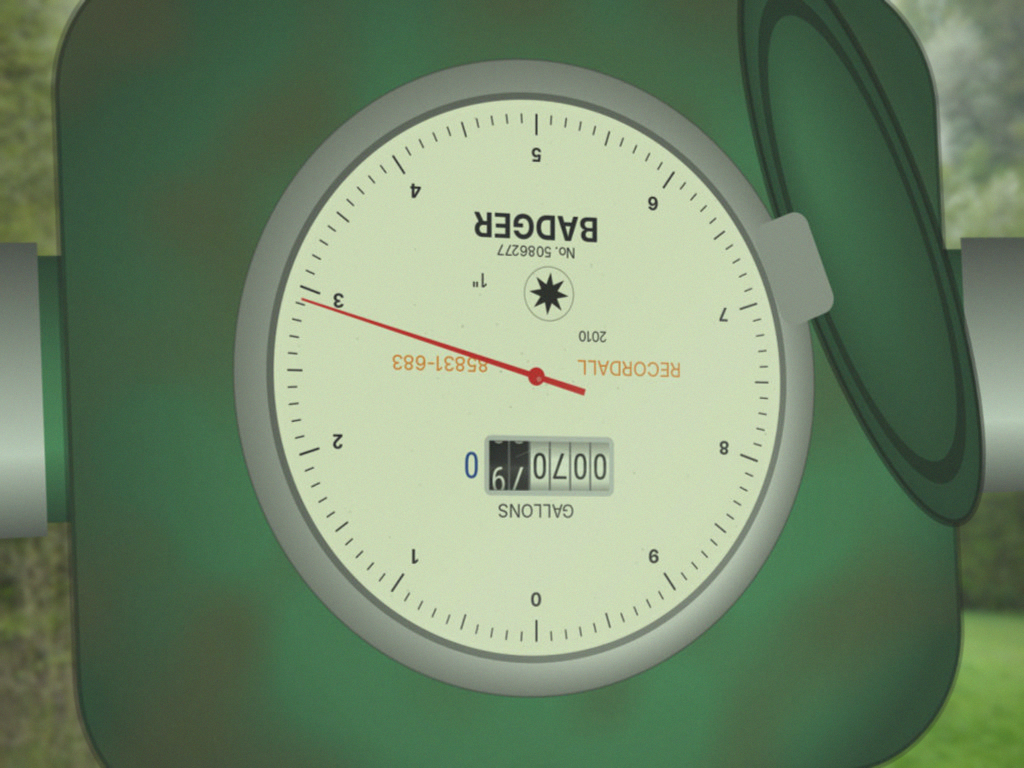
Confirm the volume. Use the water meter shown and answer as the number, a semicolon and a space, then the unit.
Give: 70792.9; gal
